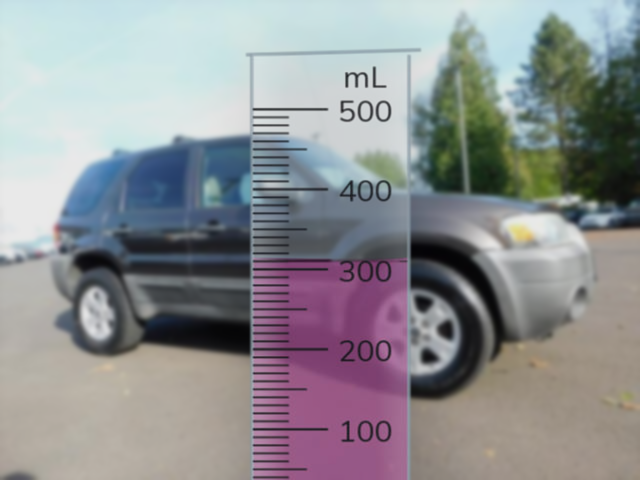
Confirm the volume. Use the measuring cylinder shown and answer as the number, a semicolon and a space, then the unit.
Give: 310; mL
